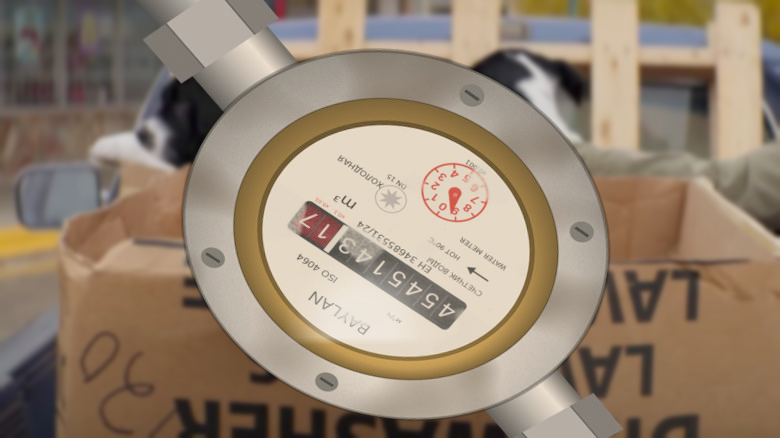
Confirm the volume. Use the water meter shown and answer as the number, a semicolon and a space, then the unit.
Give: 4545143.169; m³
